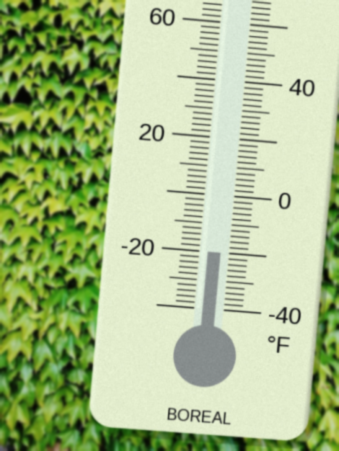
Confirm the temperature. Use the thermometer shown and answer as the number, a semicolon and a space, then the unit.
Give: -20; °F
